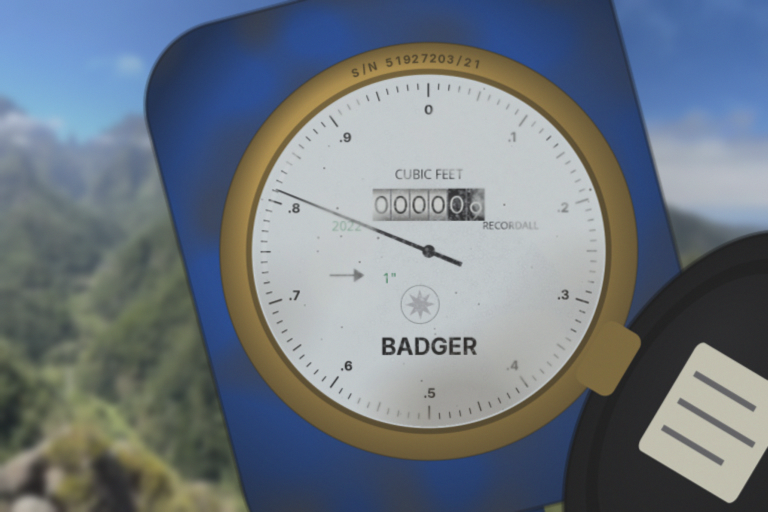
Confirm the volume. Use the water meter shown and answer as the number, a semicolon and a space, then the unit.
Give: 8.81; ft³
